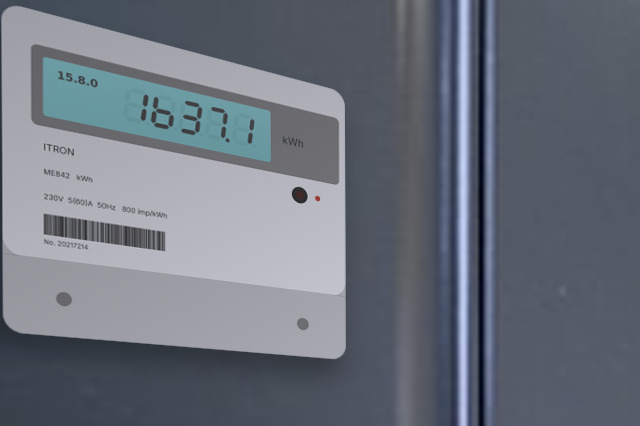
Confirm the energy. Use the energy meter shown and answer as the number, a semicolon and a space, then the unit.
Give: 1637.1; kWh
